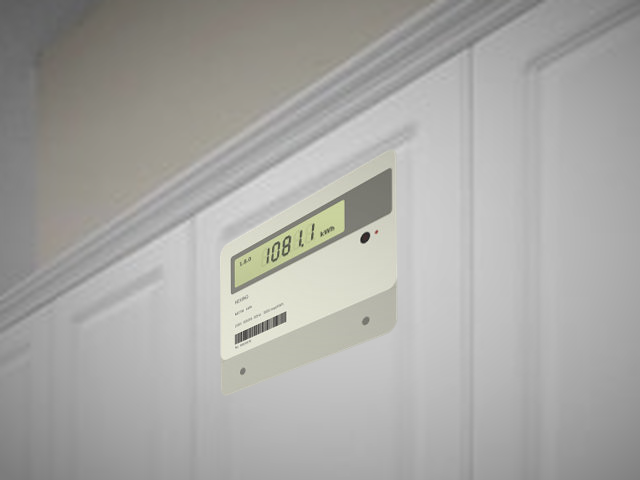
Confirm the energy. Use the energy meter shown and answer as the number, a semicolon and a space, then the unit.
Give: 1081.1; kWh
